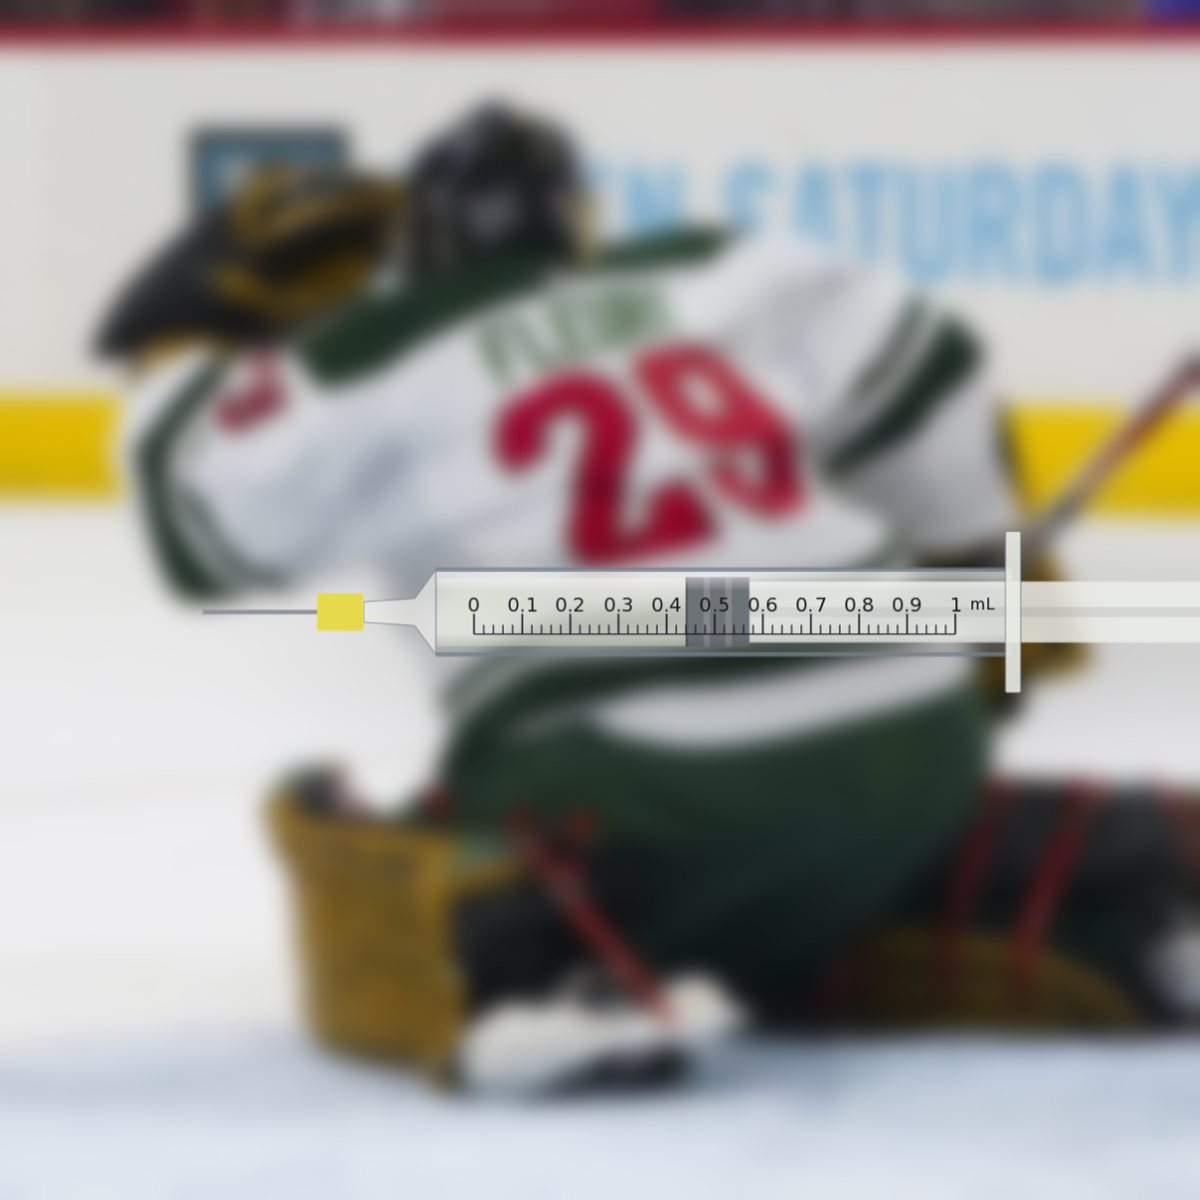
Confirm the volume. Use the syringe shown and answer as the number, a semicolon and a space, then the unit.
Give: 0.44; mL
